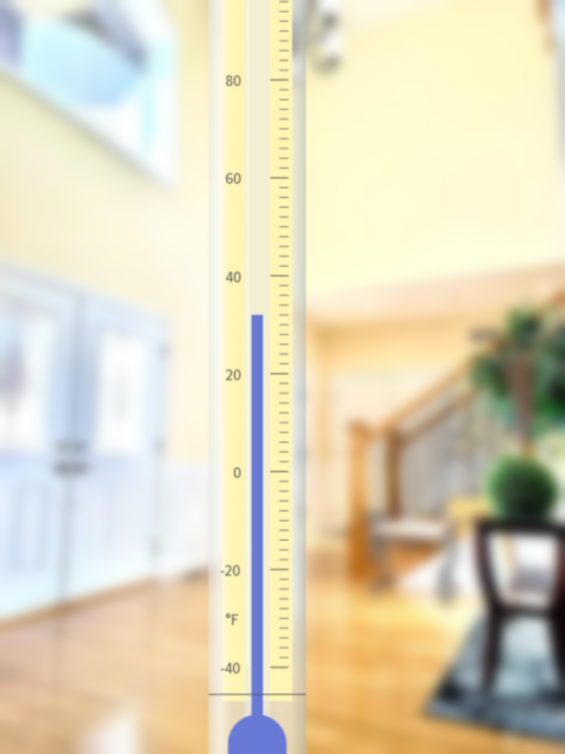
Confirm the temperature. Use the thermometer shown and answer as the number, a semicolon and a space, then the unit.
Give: 32; °F
